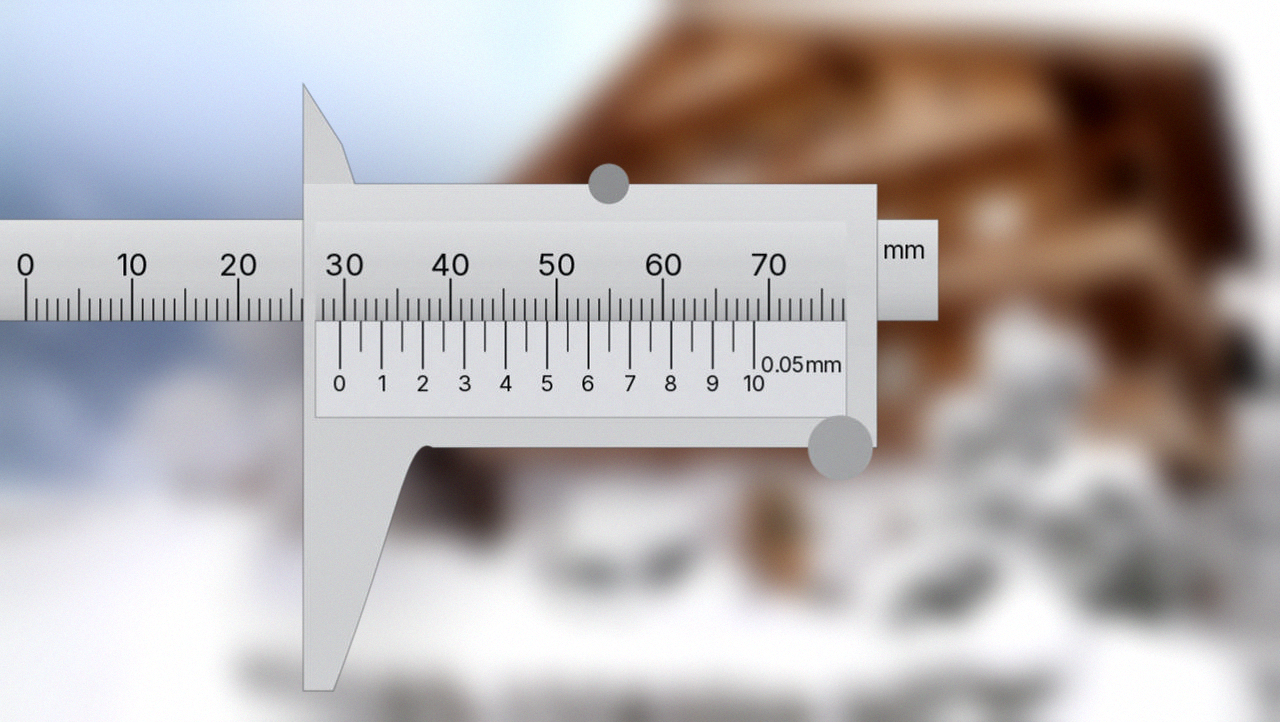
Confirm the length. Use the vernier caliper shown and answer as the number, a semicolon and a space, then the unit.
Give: 29.6; mm
